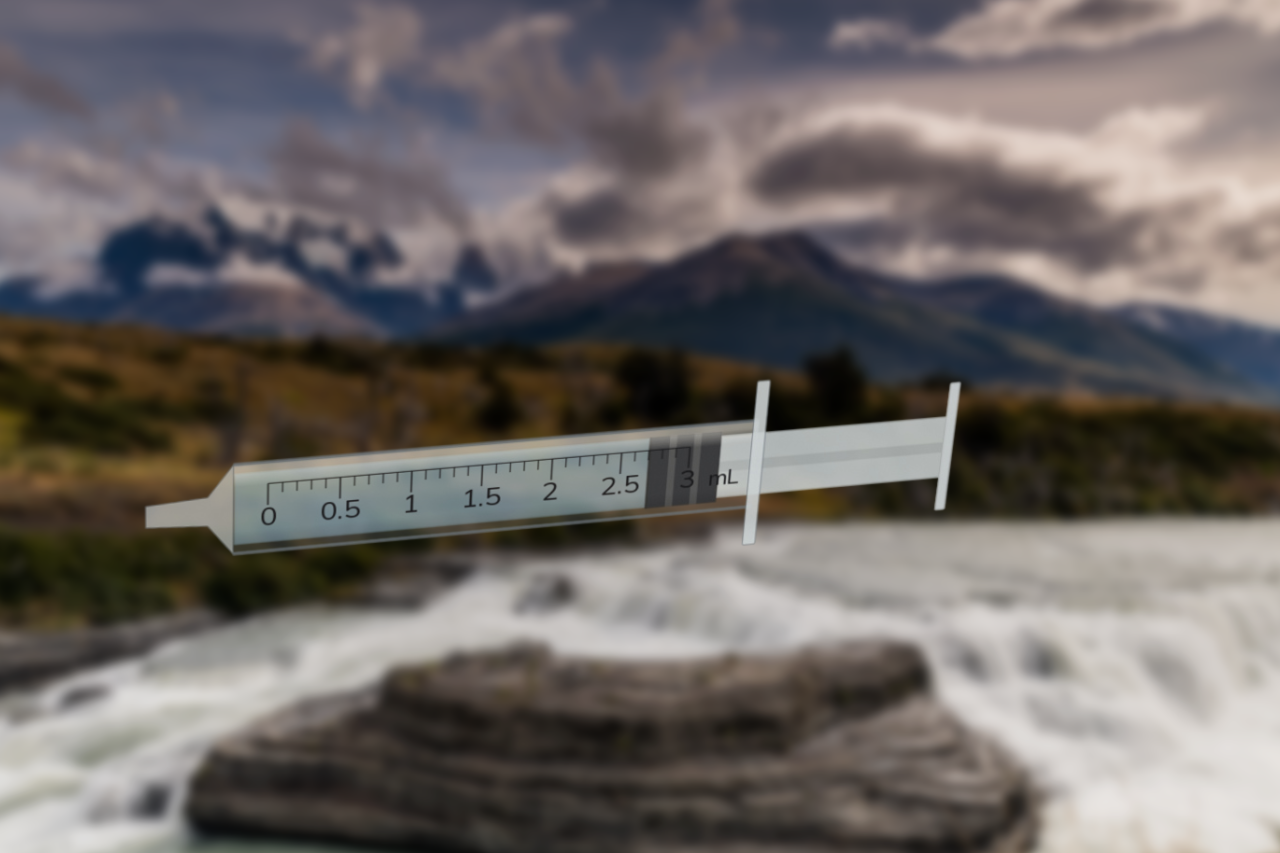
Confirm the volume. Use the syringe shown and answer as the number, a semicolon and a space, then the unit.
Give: 2.7; mL
